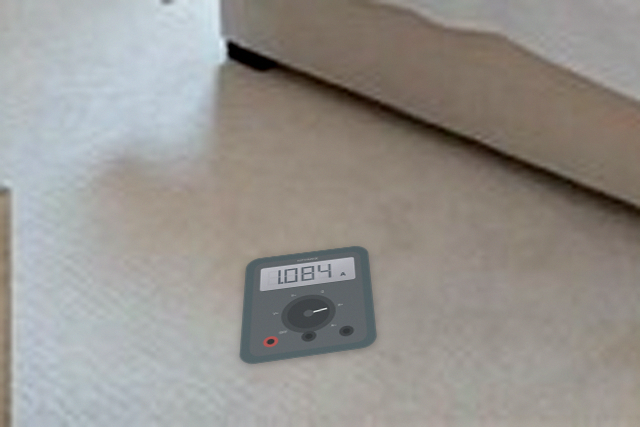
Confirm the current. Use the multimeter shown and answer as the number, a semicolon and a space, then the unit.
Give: 1.084; A
